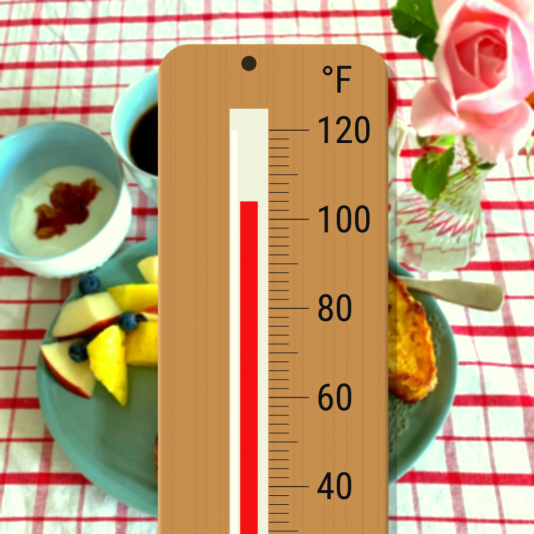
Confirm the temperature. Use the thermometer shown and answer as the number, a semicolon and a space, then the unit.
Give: 104; °F
